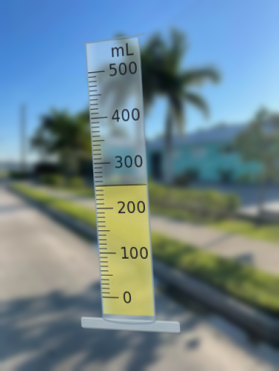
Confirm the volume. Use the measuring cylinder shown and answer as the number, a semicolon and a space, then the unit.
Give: 250; mL
